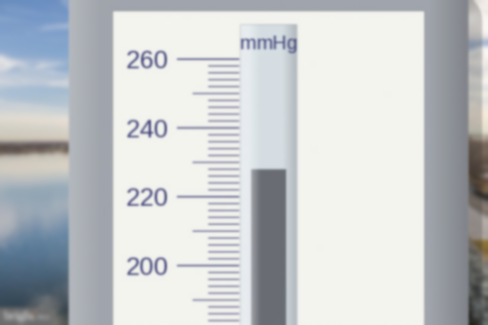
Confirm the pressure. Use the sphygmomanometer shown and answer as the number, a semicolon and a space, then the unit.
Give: 228; mmHg
